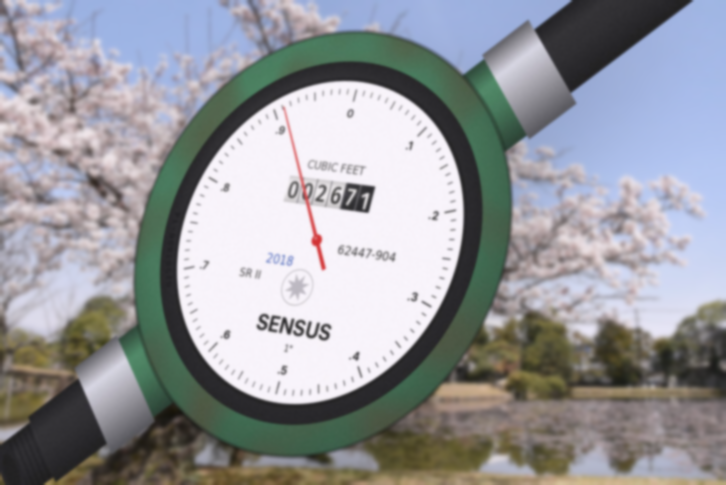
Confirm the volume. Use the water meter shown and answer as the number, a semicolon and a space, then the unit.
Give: 2670.91; ft³
